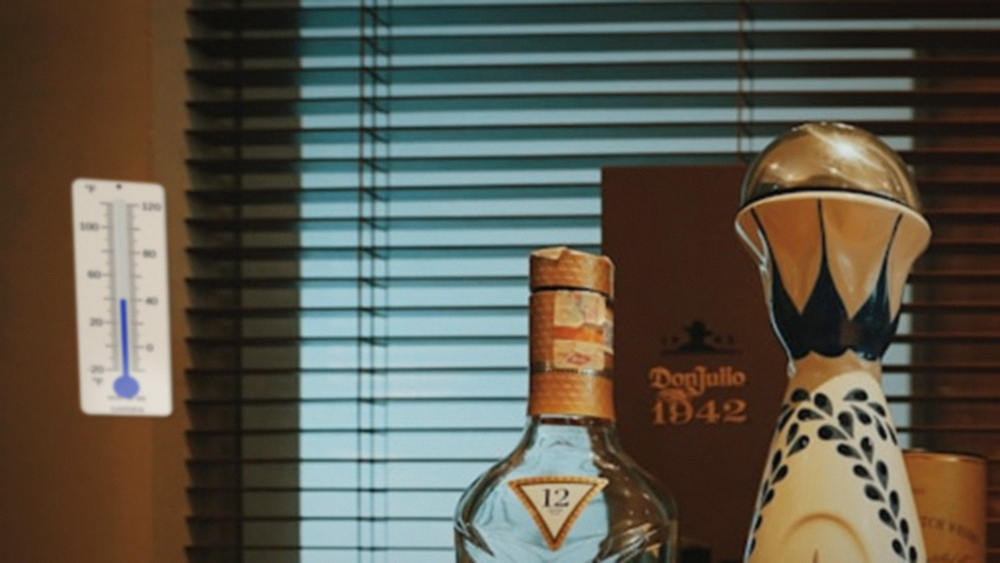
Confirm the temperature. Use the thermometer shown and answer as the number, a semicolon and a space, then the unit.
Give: 40; °F
